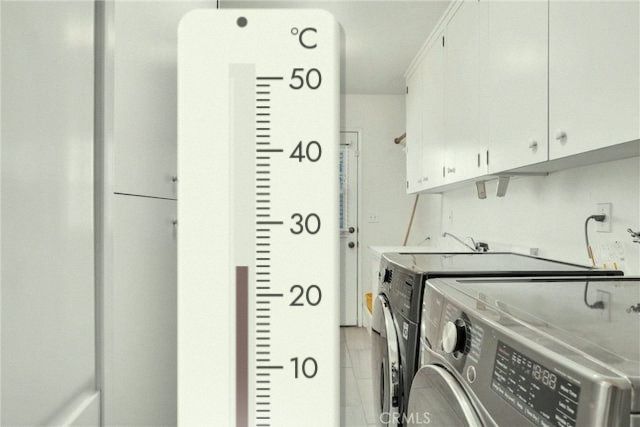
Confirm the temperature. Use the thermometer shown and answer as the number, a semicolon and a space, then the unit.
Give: 24; °C
